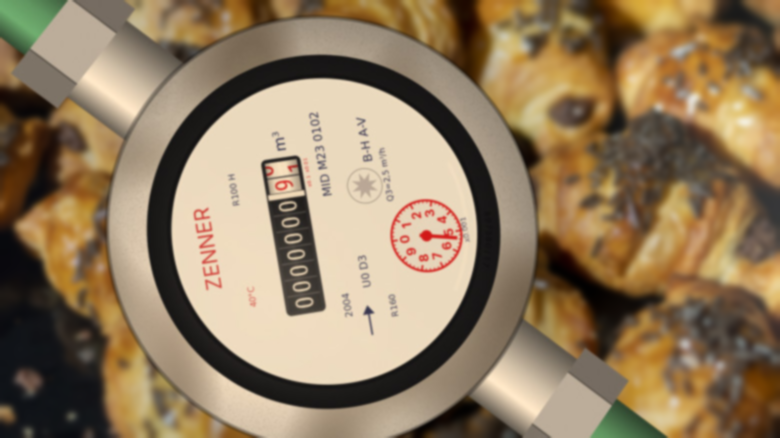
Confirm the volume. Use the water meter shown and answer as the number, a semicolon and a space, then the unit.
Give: 0.905; m³
